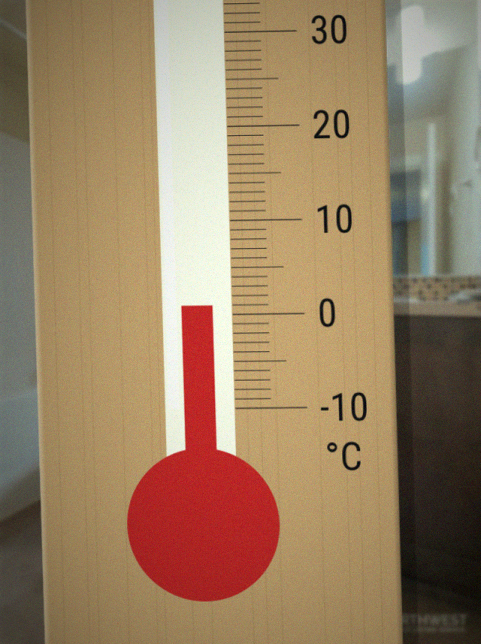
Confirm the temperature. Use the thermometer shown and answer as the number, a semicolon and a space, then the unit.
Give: 1; °C
